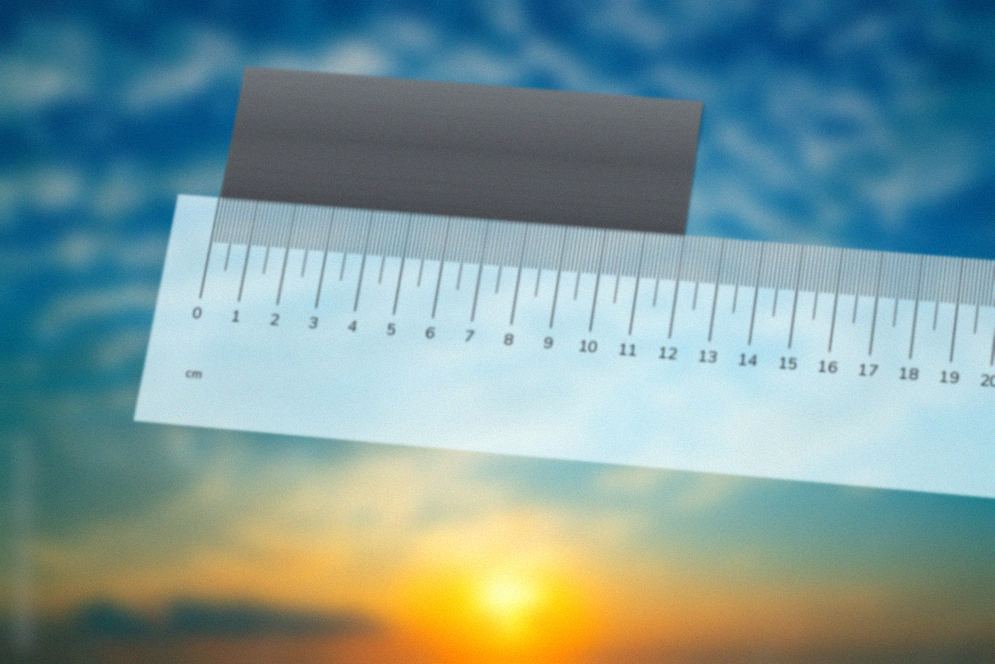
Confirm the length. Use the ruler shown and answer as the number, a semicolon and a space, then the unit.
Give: 12; cm
